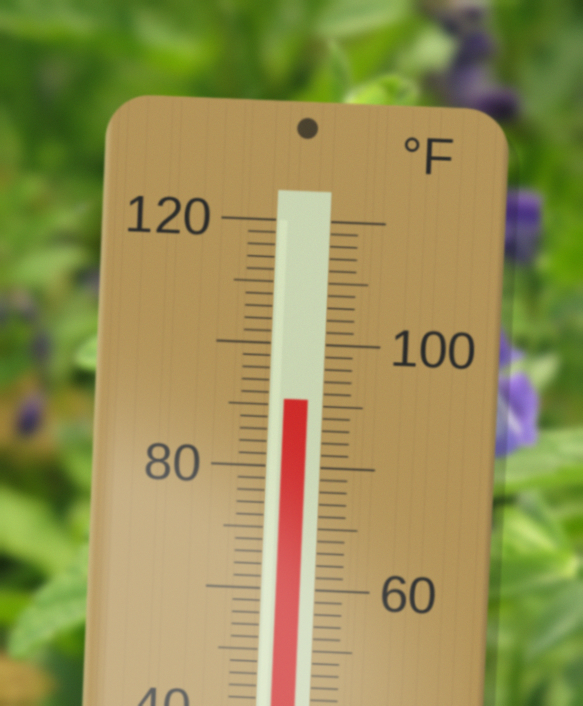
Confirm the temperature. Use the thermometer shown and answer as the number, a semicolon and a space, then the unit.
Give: 91; °F
